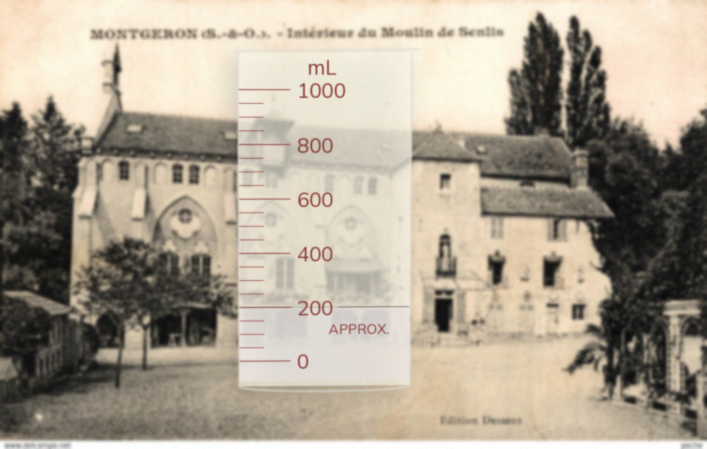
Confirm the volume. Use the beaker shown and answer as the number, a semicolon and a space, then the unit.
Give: 200; mL
